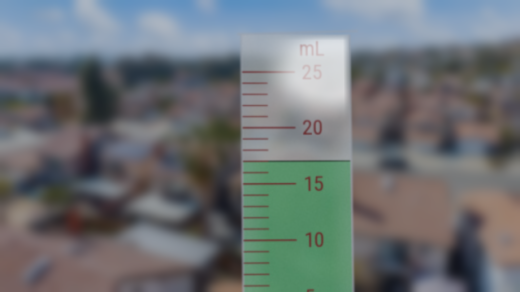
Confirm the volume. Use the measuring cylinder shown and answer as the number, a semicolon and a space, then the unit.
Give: 17; mL
